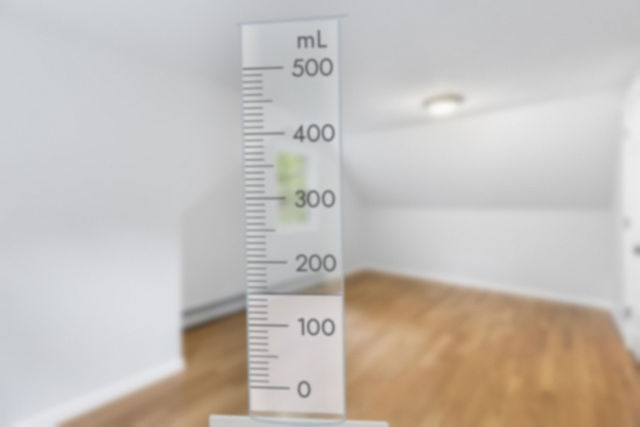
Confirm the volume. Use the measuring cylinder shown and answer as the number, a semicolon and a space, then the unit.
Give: 150; mL
